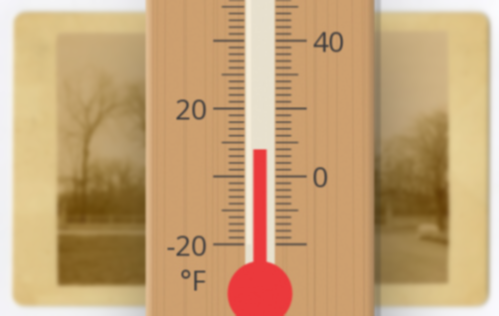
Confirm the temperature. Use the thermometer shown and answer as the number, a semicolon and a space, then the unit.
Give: 8; °F
